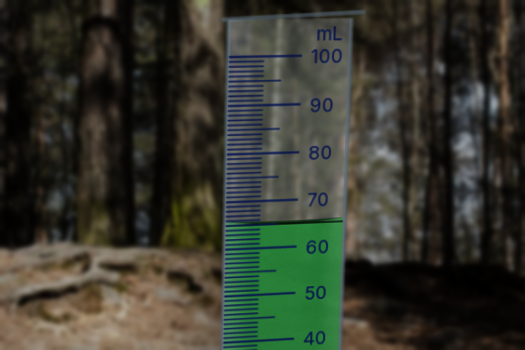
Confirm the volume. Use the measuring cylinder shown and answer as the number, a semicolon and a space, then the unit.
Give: 65; mL
